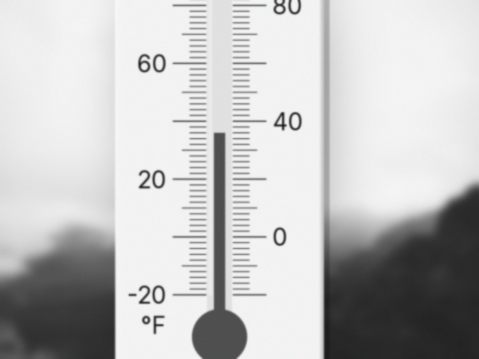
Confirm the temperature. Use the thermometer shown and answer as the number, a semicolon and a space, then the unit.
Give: 36; °F
